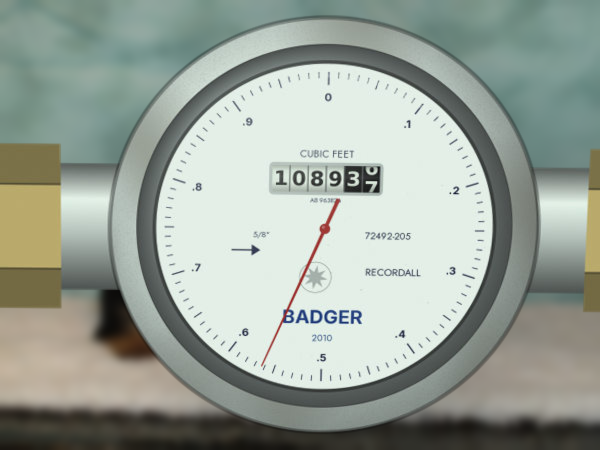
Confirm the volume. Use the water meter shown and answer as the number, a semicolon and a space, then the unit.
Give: 108936.56; ft³
